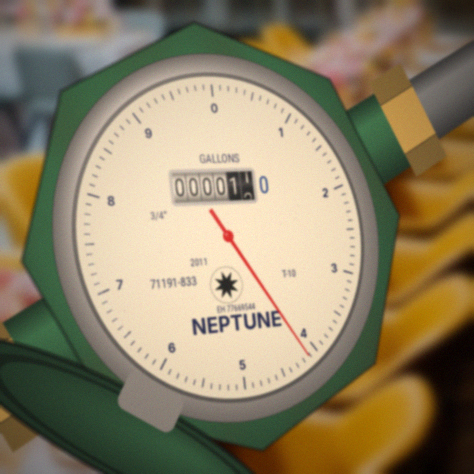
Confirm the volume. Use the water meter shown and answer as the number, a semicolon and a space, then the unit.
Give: 114.1; gal
